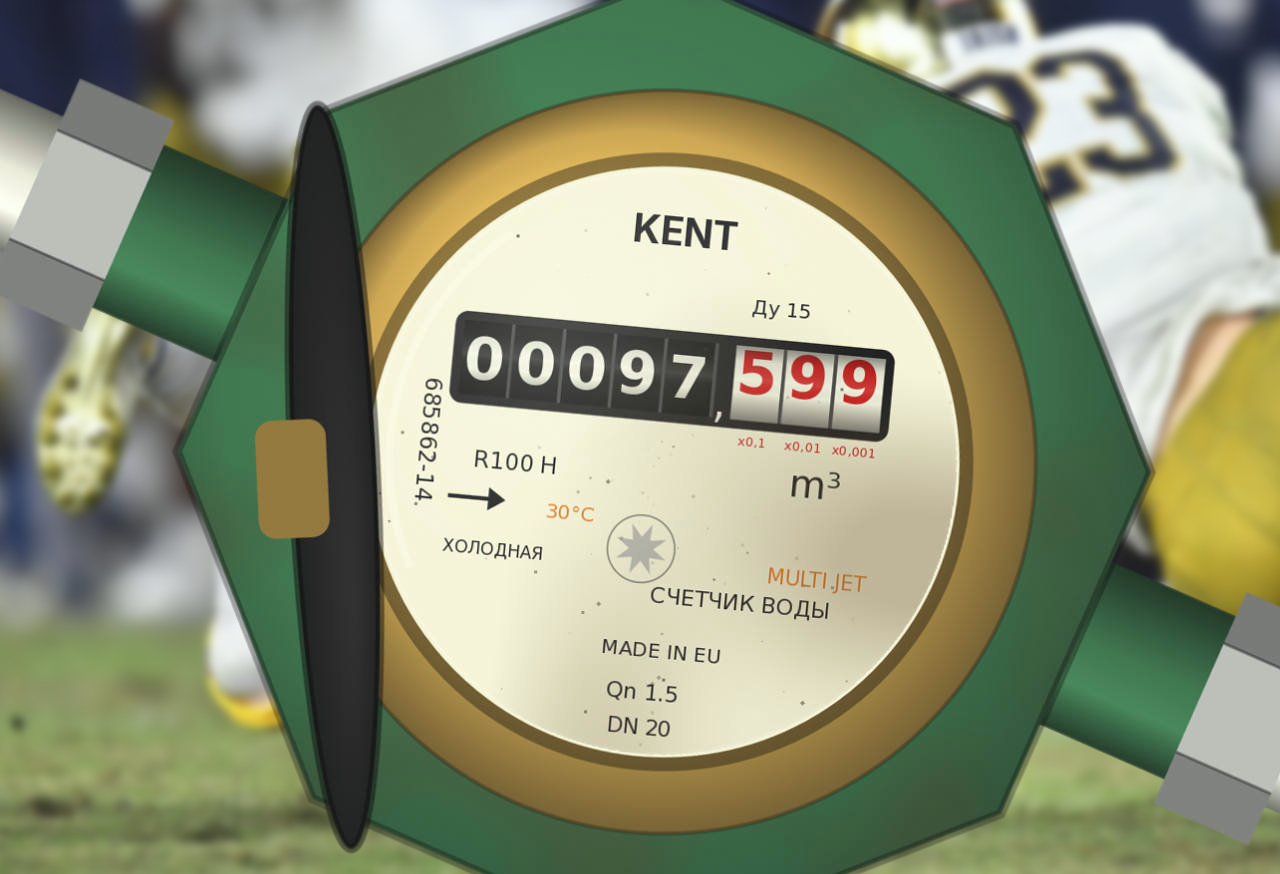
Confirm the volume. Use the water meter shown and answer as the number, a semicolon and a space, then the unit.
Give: 97.599; m³
